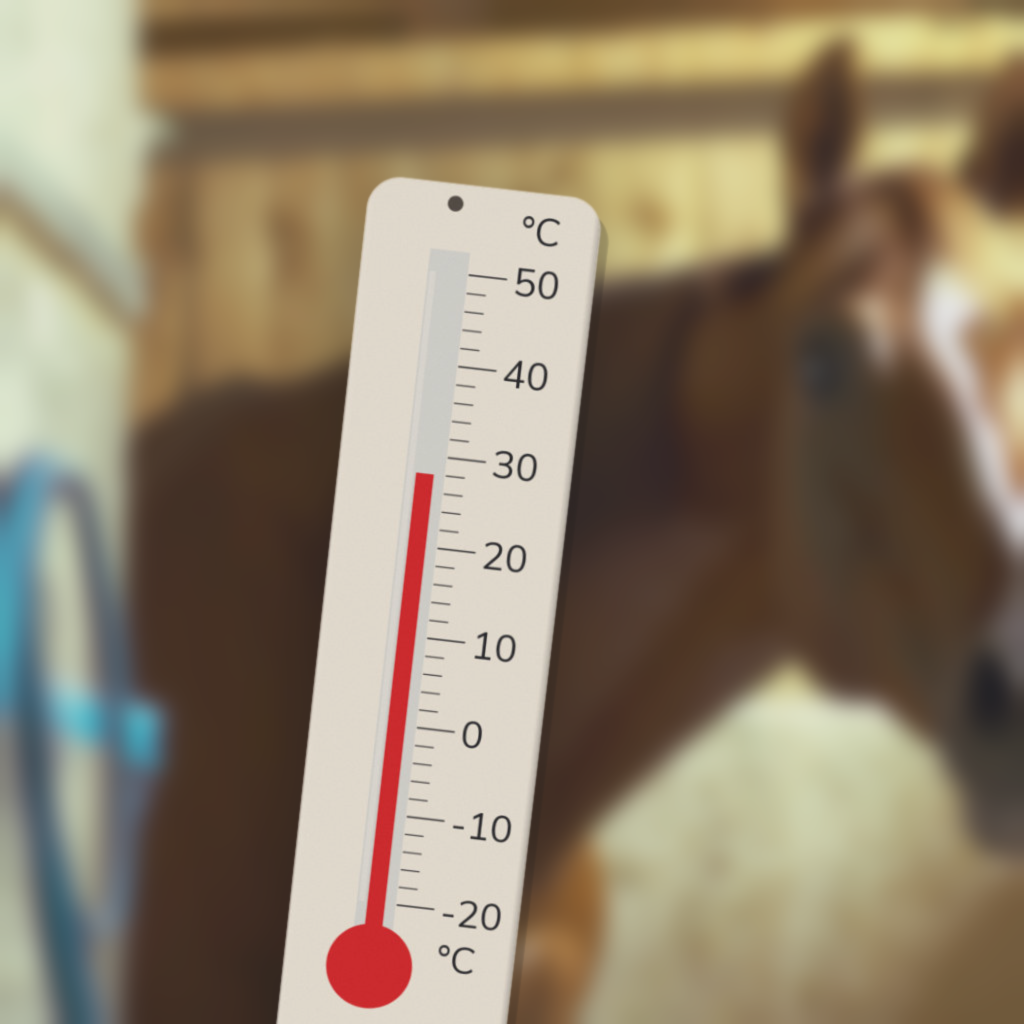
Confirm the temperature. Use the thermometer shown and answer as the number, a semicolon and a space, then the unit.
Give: 28; °C
